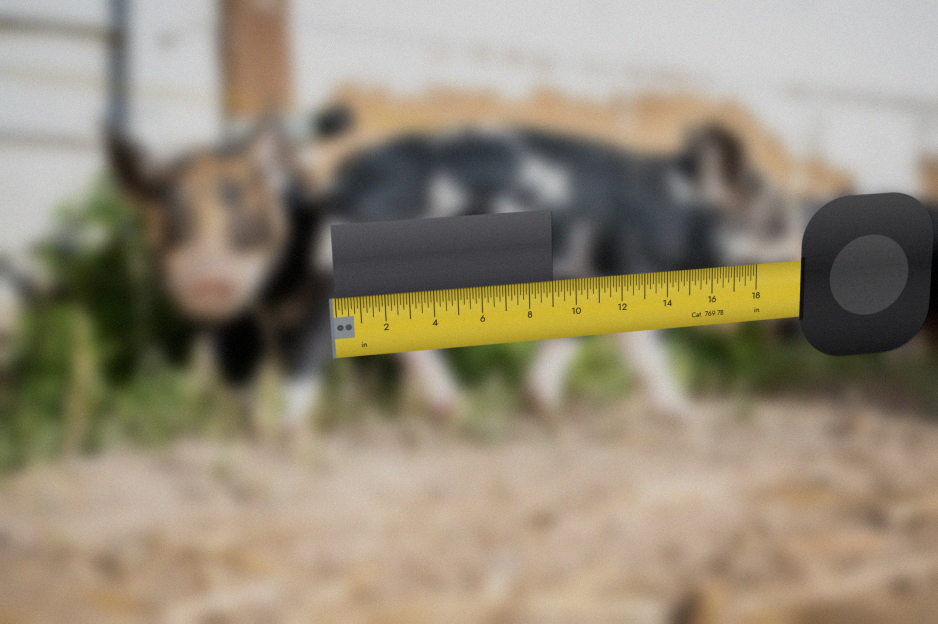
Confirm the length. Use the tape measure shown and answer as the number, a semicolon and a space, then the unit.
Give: 9; in
